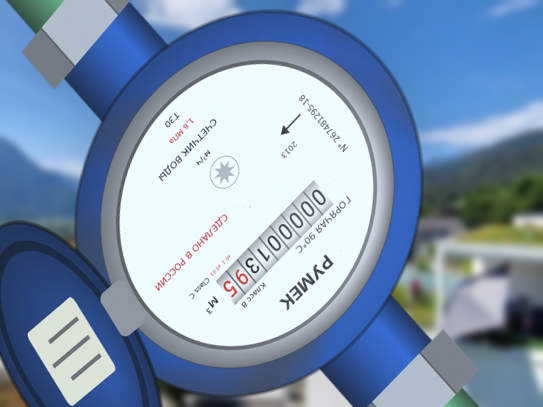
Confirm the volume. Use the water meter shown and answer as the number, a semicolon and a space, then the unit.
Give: 13.95; m³
